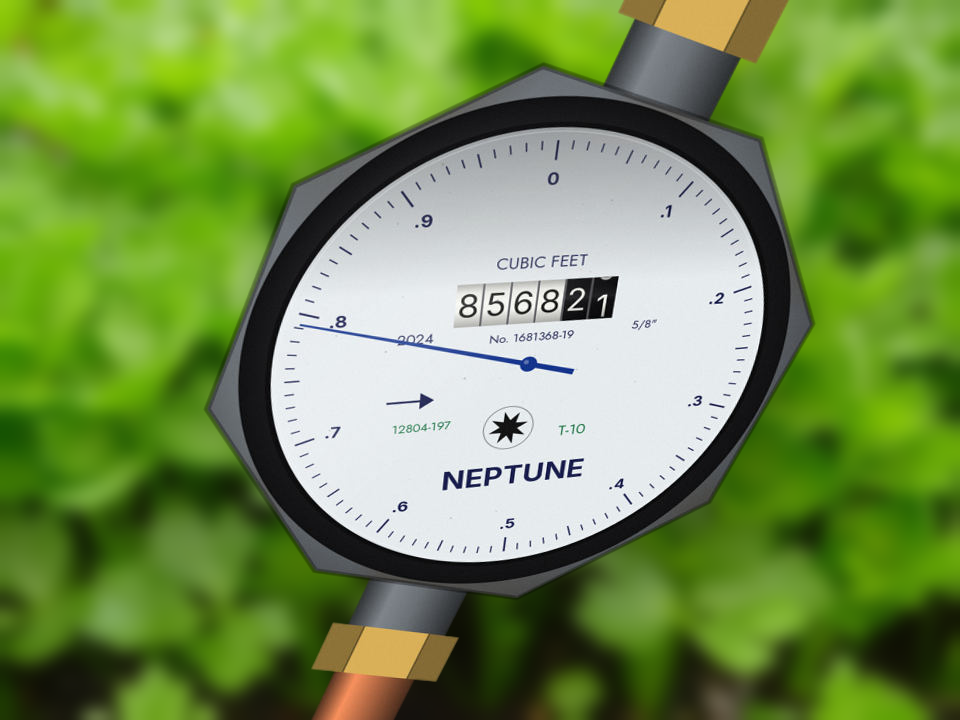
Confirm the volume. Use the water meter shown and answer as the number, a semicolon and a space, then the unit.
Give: 856820.79; ft³
